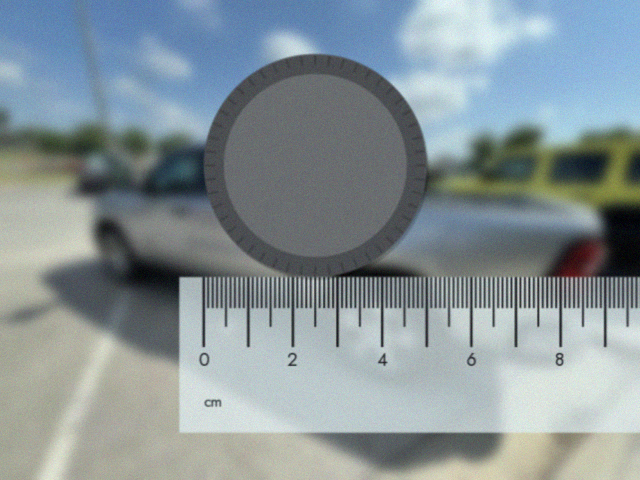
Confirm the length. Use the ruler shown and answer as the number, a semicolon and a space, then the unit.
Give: 5; cm
